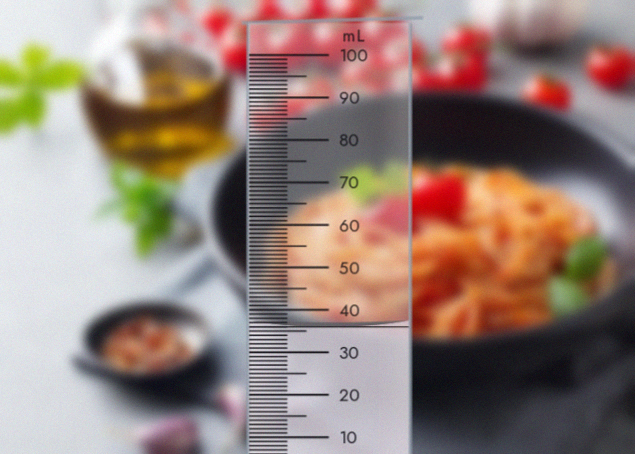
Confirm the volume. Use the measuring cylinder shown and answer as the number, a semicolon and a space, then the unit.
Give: 36; mL
